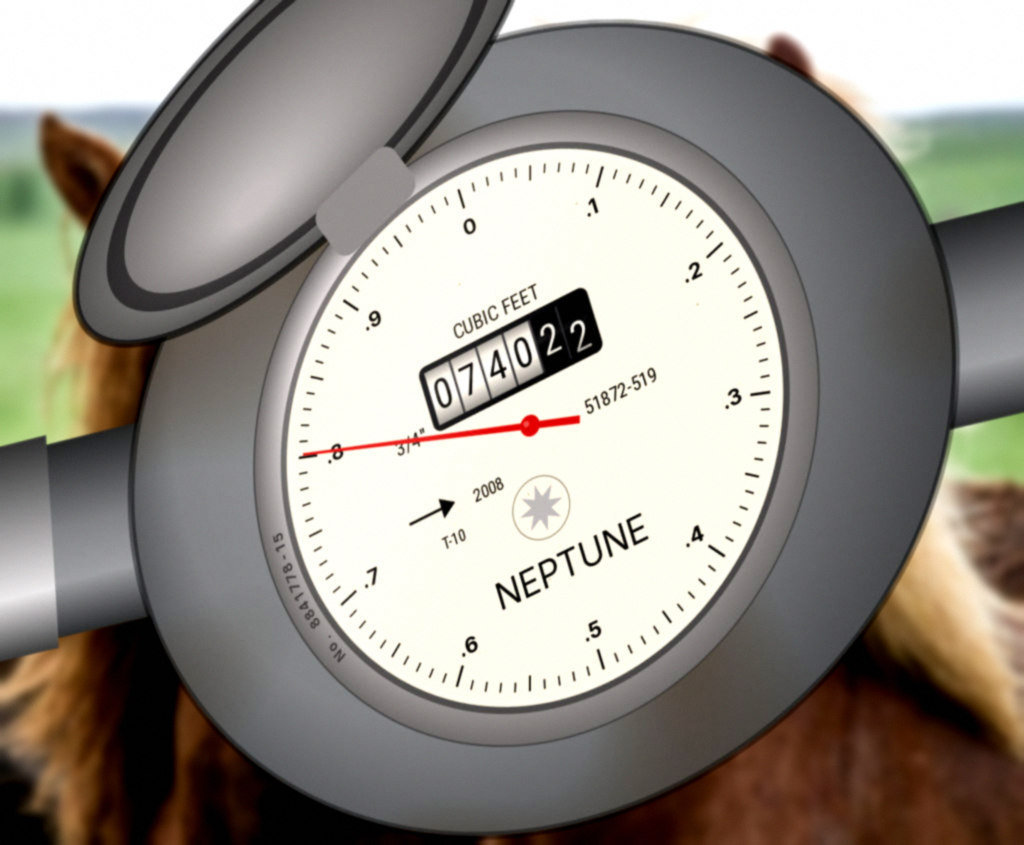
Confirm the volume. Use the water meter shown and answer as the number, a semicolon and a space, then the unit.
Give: 74021.80; ft³
